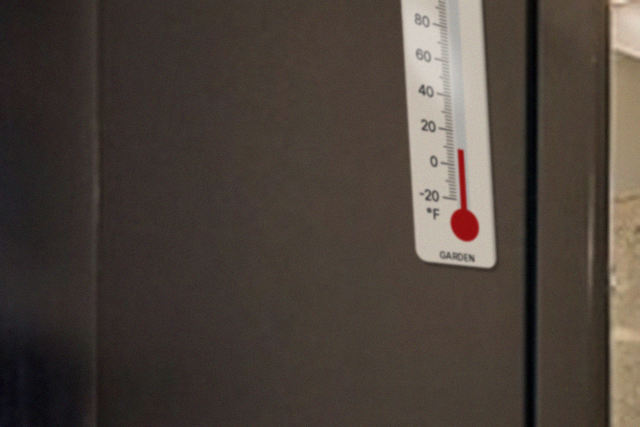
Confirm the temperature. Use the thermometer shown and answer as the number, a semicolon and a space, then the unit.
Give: 10; °F
